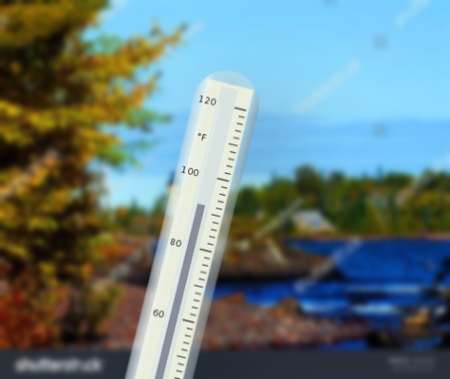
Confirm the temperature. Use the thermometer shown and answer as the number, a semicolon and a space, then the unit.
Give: 92; °F
